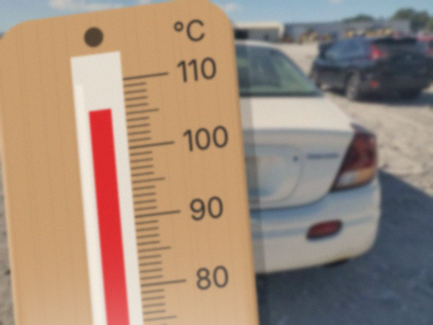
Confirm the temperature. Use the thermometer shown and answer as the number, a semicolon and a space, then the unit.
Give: 106; °C
